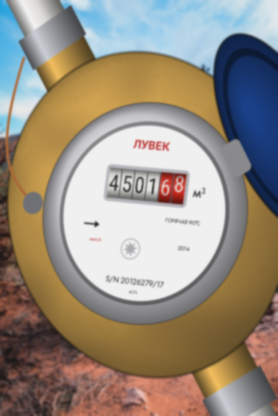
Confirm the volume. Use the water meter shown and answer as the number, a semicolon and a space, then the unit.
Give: 4501.68; m³
